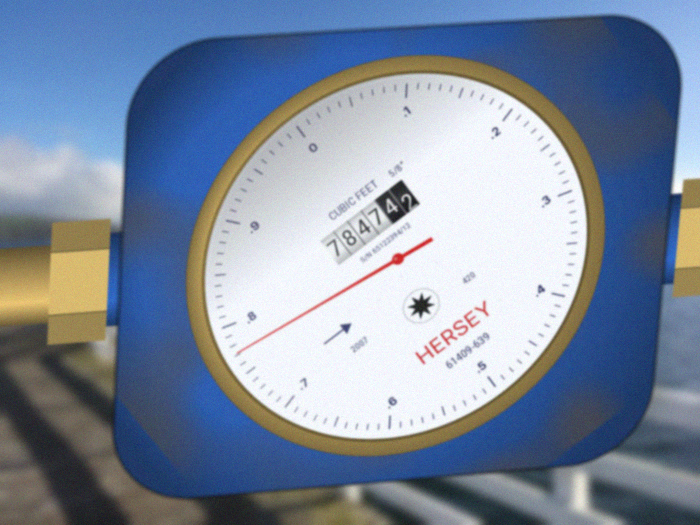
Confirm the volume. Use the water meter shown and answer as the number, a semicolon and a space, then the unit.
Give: 784741.77; ft³
